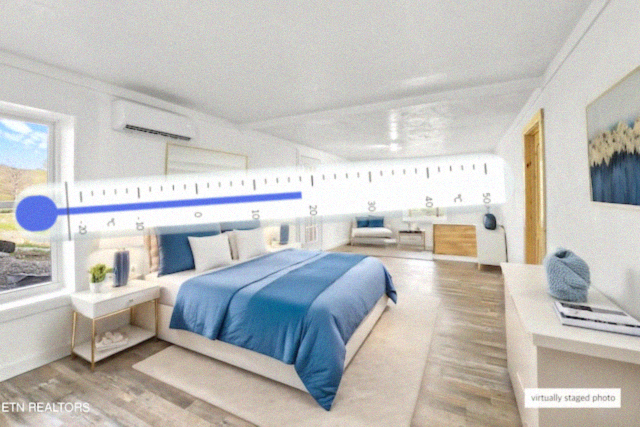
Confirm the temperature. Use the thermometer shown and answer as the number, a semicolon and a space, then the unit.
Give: 18; °C
